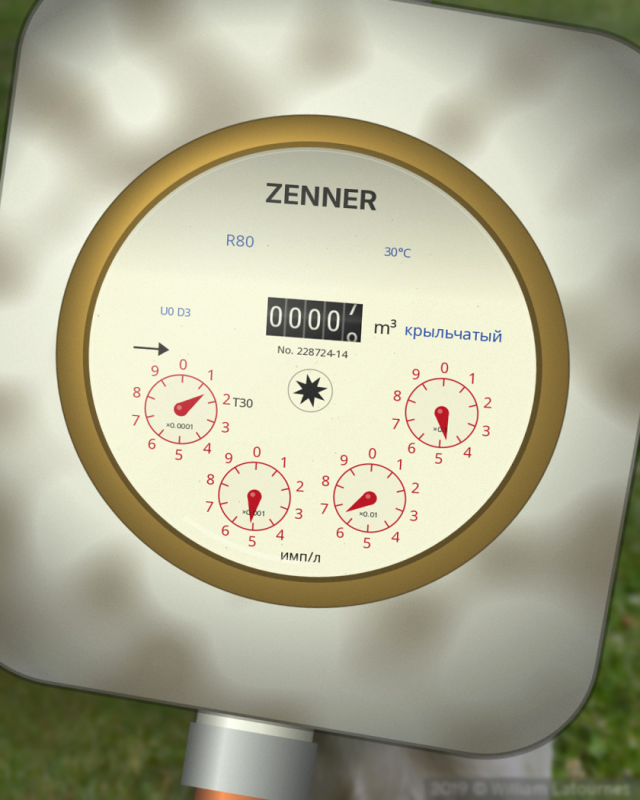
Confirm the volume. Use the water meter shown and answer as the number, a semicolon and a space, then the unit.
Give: 7.4651; m³
